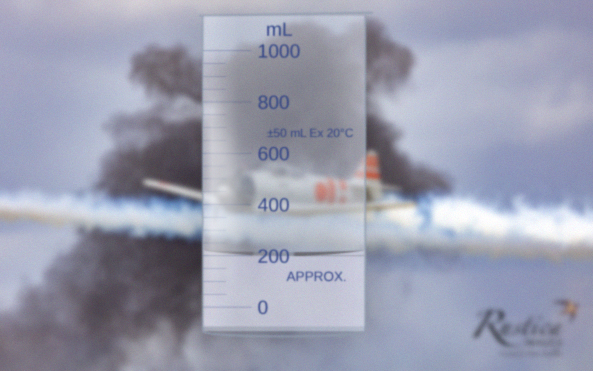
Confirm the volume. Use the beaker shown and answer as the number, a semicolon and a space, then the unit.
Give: 200; mL
